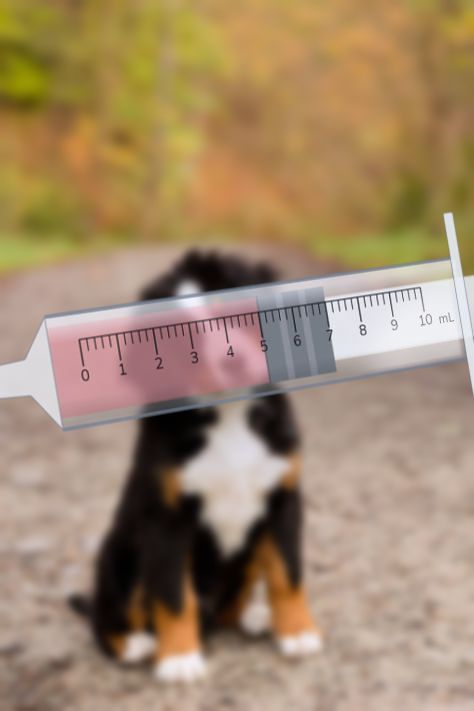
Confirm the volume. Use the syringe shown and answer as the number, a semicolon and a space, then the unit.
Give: 5; mL
